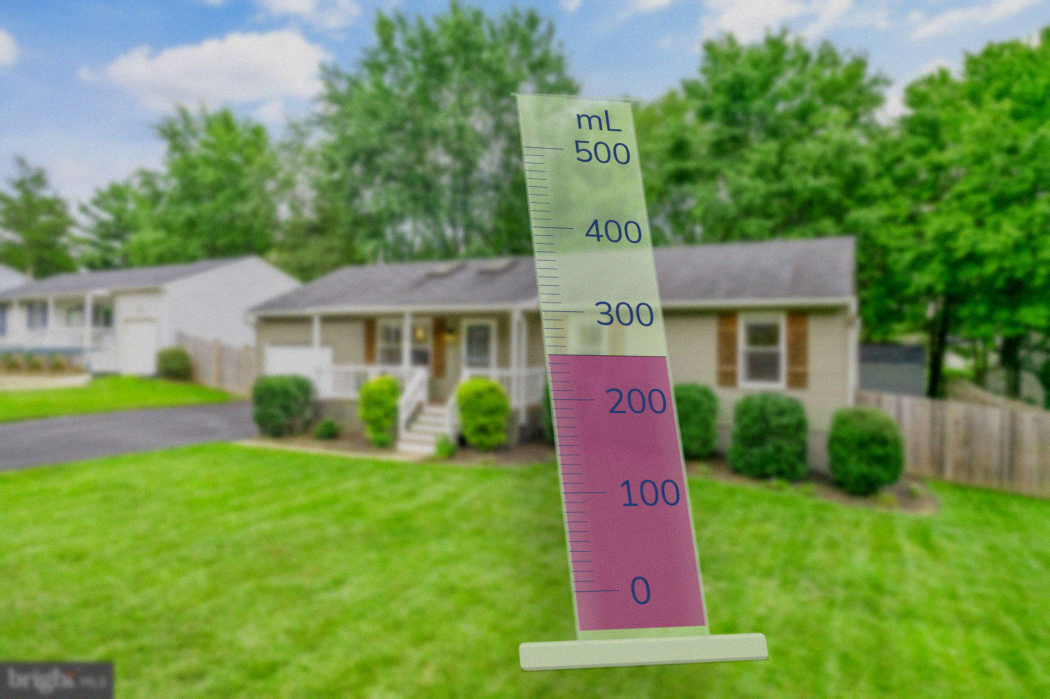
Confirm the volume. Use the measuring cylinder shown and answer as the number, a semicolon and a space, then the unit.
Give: 250; mL
